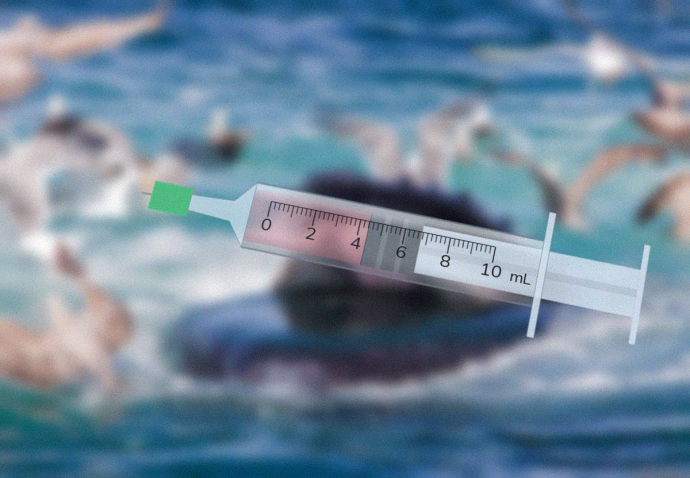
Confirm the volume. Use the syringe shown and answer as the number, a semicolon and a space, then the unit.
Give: 4.4; mL
